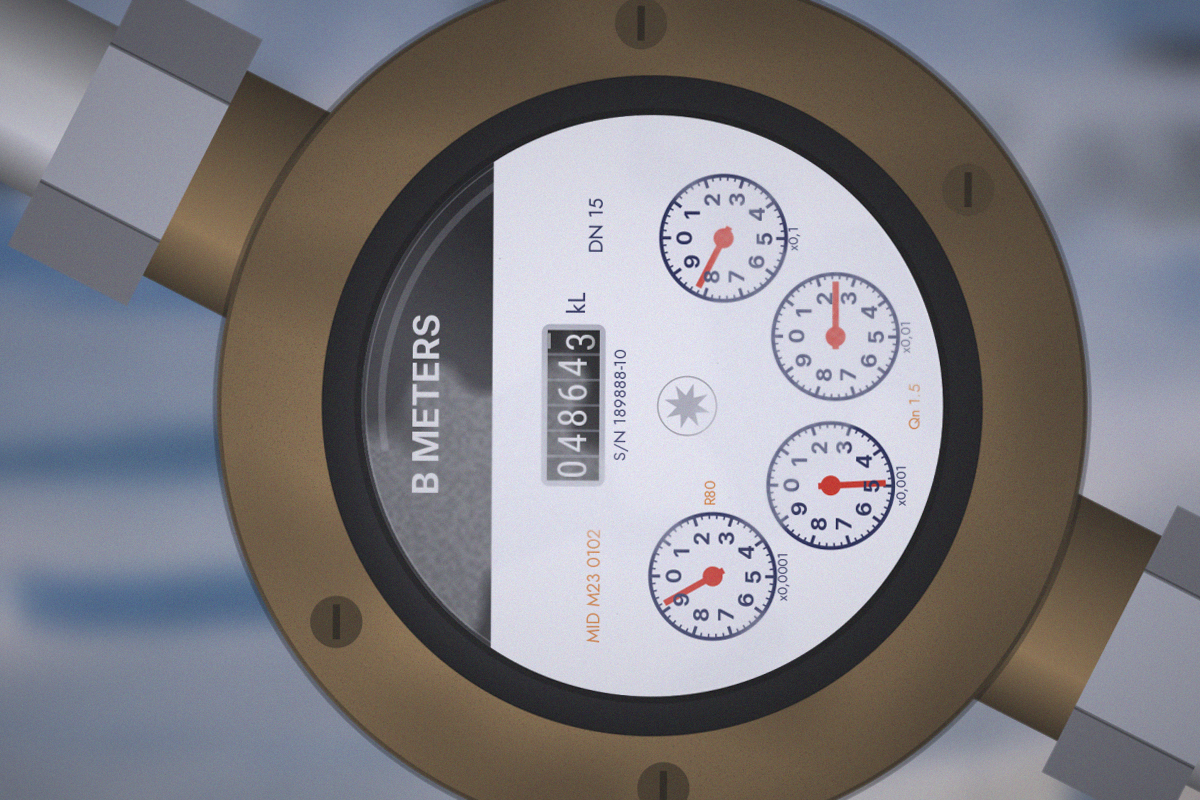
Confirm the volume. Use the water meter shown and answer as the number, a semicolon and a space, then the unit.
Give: 48642.8249; kL
